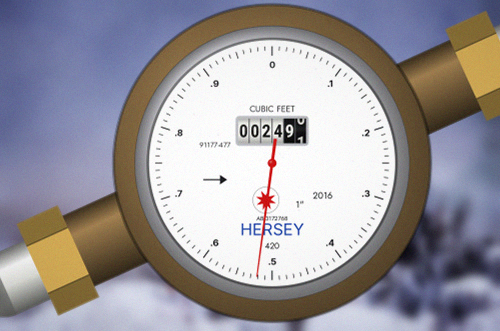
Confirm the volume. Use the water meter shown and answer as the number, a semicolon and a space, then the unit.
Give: 2490.52; ft³
